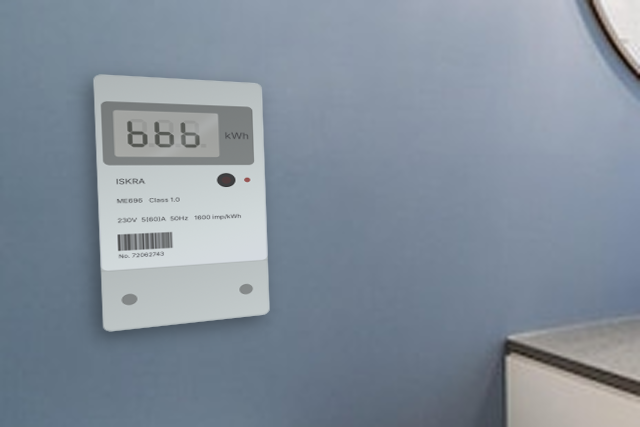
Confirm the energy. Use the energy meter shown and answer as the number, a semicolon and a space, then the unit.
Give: 666; kWh
